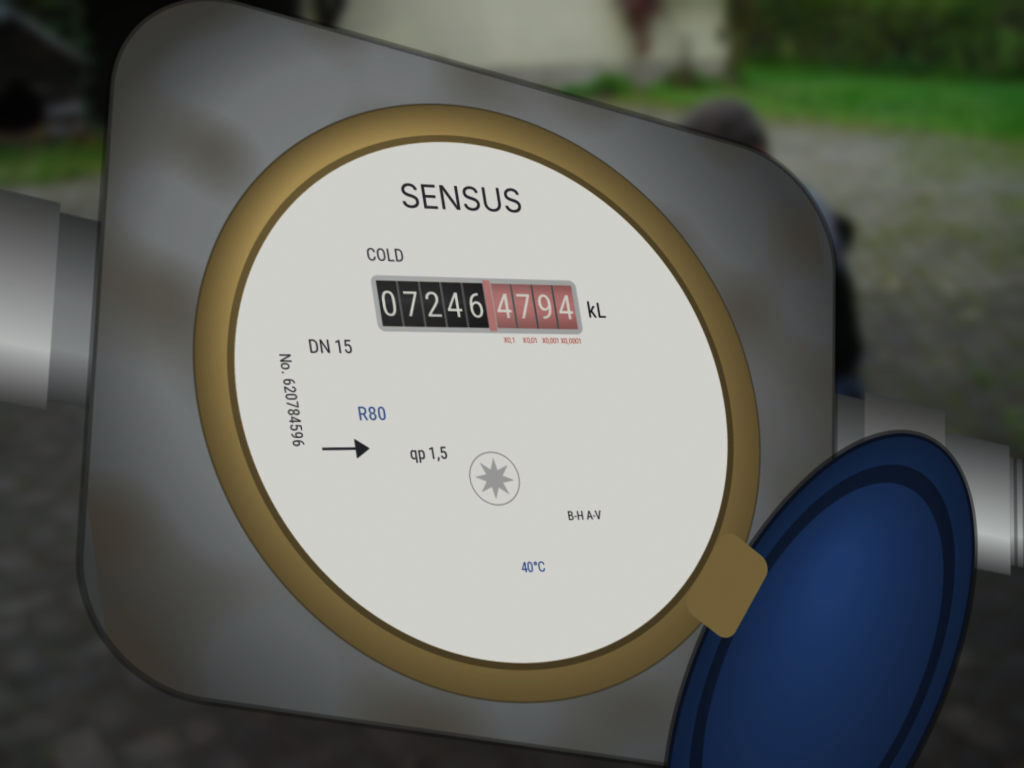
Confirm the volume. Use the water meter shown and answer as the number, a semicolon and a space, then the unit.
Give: 7246.4794; kL
